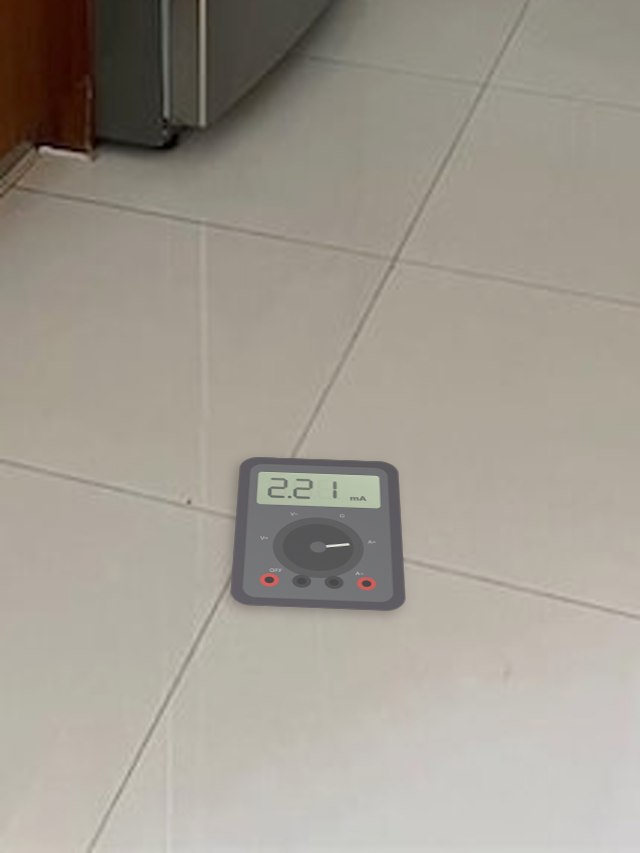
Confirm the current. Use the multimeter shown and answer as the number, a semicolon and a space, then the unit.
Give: 2.21; mA
